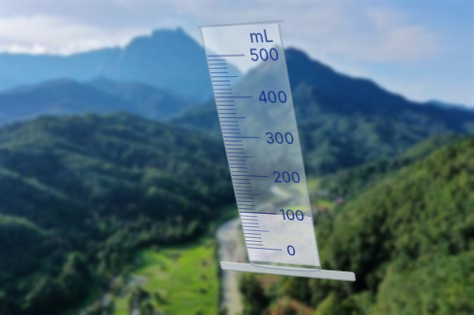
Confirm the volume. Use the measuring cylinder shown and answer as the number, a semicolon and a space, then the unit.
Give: 100; mL
